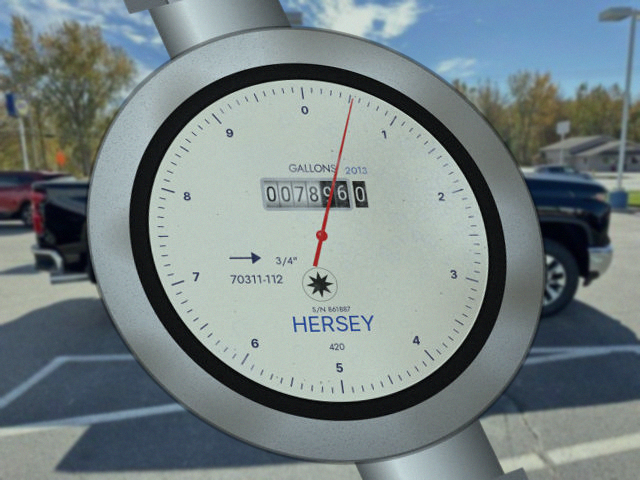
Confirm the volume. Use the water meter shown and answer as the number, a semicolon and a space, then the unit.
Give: 78960.5; gal
